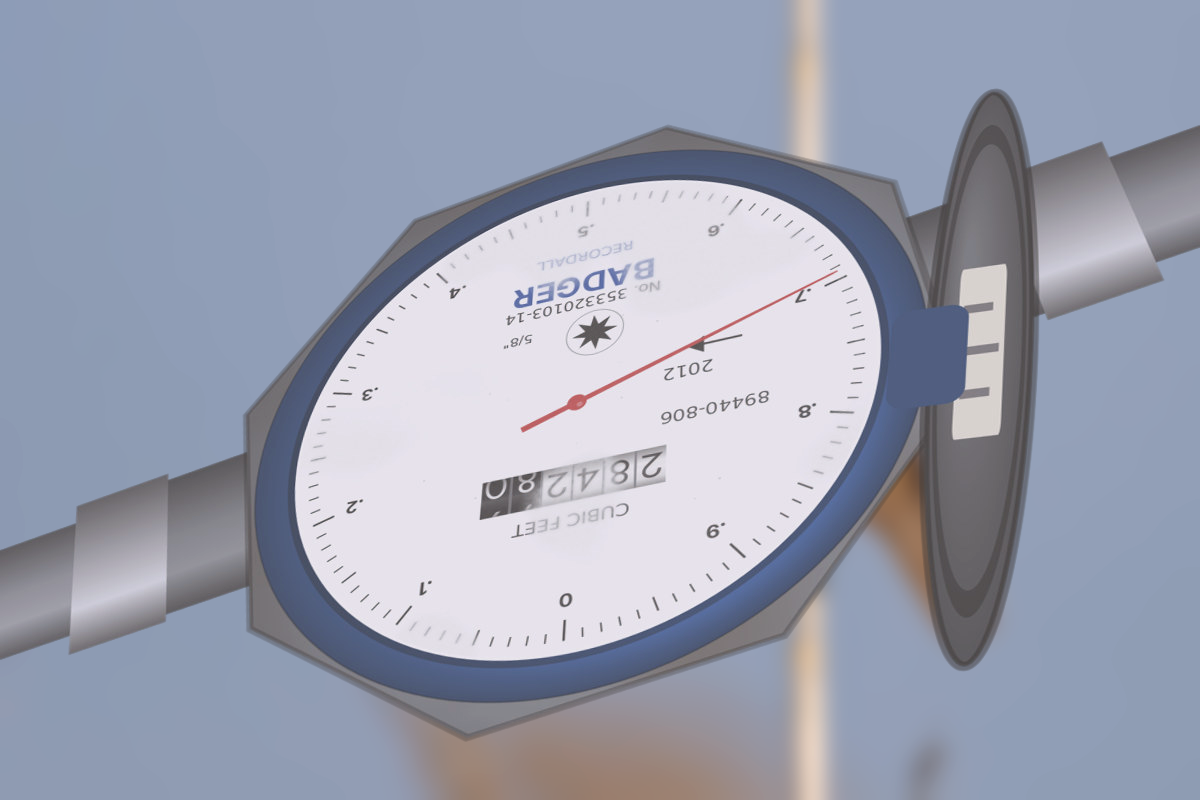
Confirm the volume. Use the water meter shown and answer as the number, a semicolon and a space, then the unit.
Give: 284279.69; ft³
